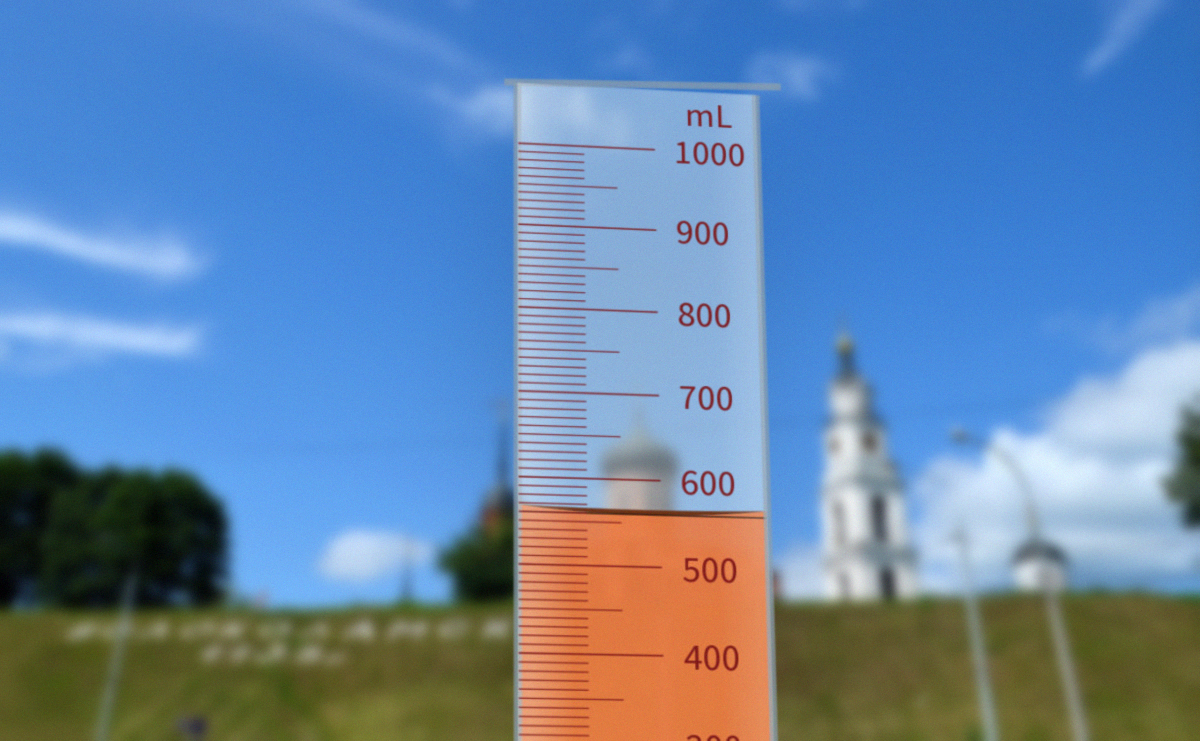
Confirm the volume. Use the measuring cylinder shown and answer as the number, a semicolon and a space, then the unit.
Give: 560; mL
